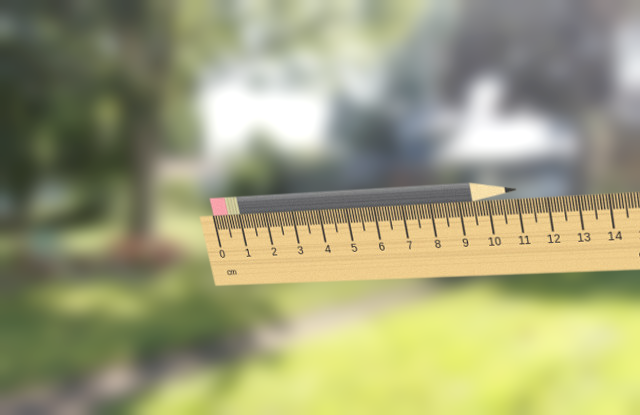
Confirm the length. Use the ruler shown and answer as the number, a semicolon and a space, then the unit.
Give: 11; cm
